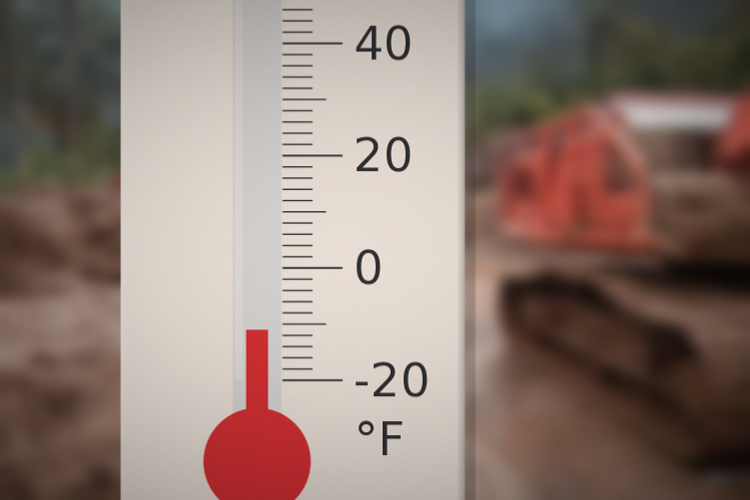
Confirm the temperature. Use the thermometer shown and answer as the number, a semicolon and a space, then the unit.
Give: -11; °F
